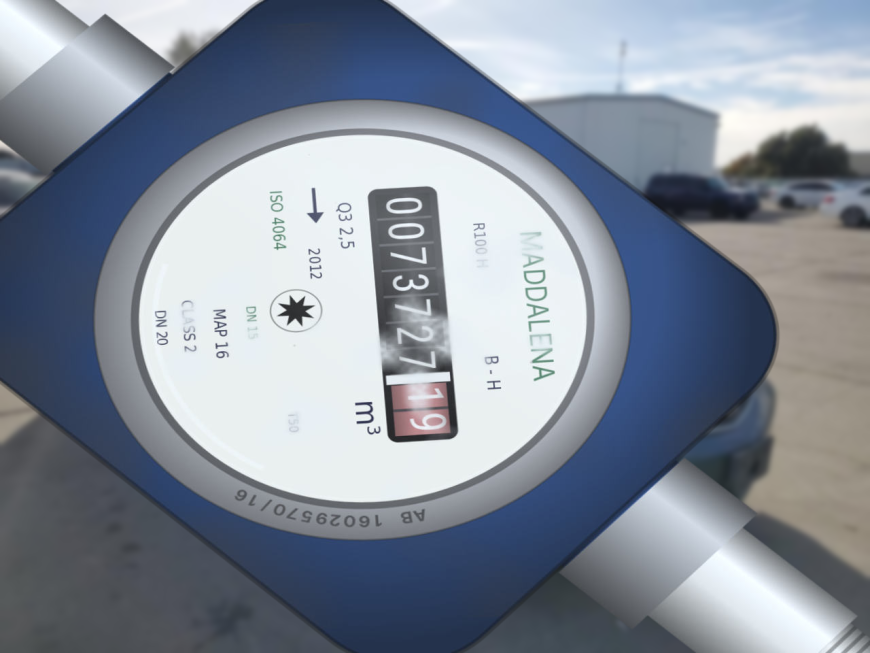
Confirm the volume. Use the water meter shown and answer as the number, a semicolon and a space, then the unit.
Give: 73727.19; m³
